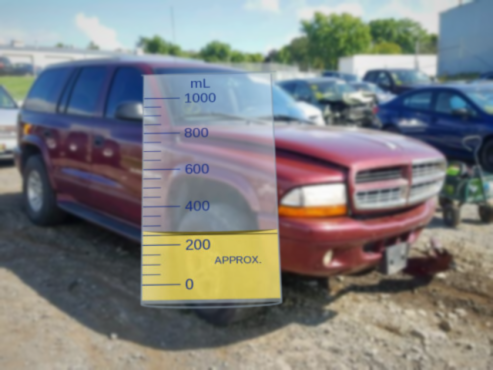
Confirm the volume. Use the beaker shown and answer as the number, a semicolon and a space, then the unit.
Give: 250; mL
